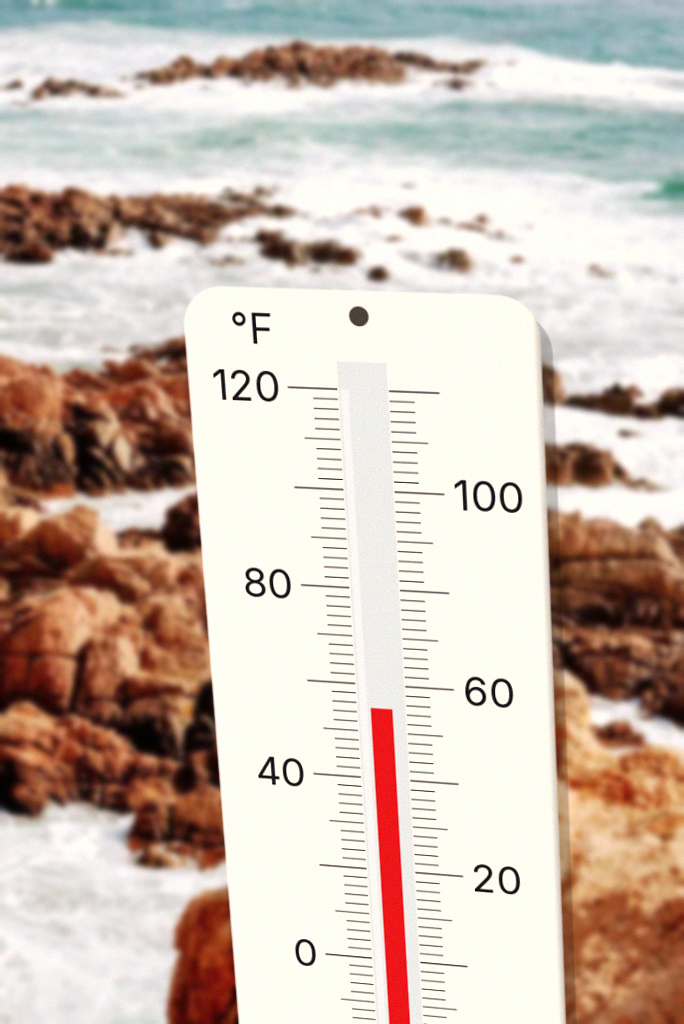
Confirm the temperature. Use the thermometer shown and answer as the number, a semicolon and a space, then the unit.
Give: 55; °F
